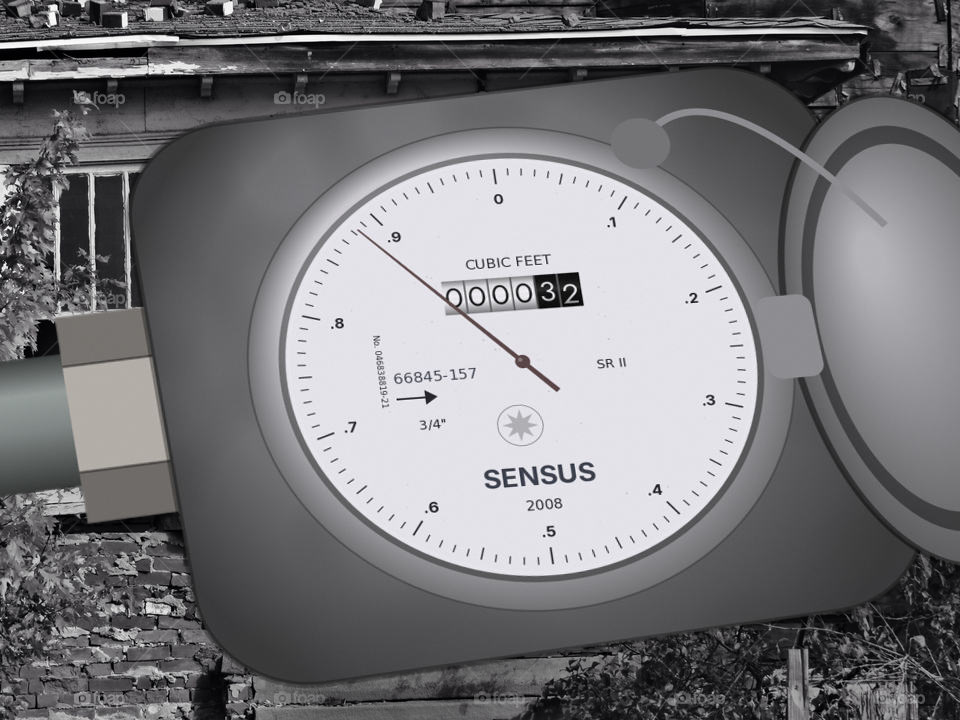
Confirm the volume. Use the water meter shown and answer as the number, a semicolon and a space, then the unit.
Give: 31.88; ft³
